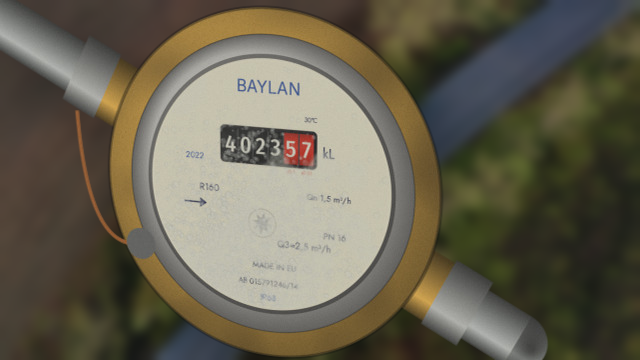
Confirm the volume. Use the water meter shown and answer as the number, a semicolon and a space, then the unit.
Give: 4023.57; kL
